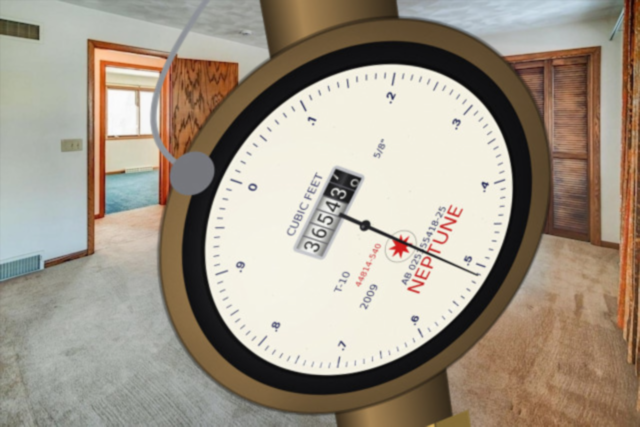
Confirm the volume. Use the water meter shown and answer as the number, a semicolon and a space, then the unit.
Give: 365437.51; ft³
